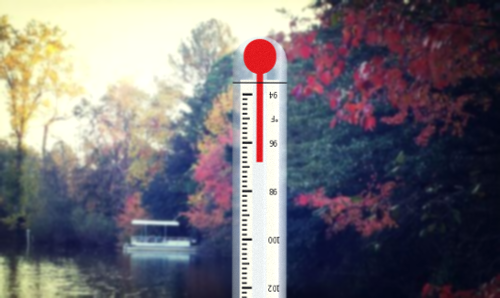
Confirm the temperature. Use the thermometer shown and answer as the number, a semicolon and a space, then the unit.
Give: 96.8; °F
